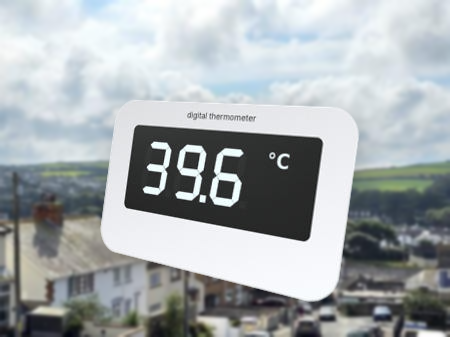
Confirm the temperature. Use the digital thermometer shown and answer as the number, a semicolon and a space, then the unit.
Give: 39.6; °C
